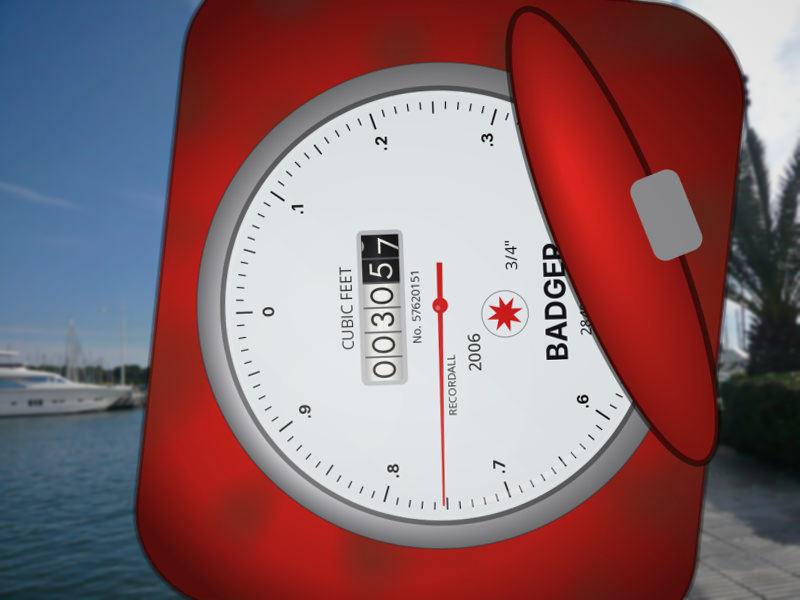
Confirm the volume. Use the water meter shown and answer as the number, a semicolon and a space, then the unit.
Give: 3056.75; ft³
